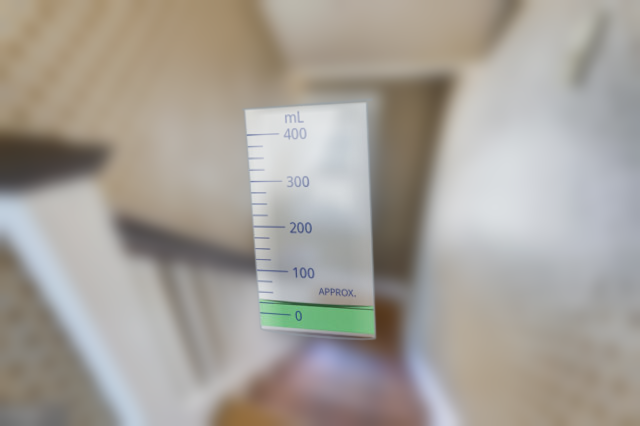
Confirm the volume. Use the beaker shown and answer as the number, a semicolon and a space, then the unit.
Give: 25; mL
